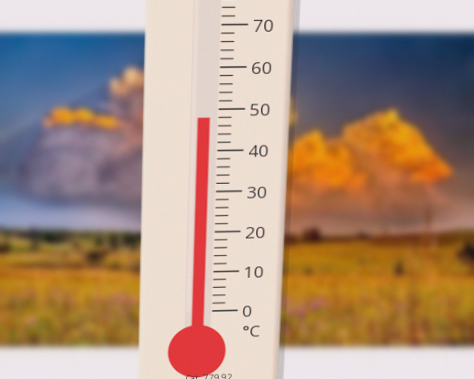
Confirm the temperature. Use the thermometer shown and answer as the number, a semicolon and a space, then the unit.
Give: 48; °C
